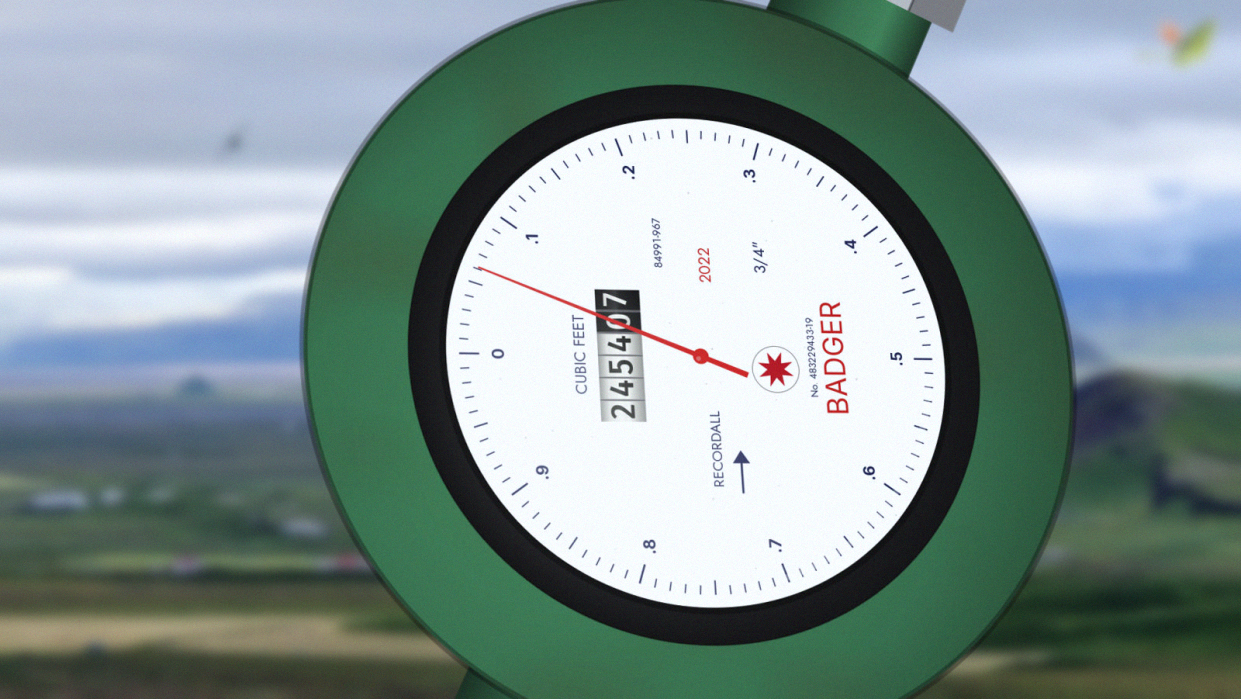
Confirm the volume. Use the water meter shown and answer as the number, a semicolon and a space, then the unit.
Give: 245407.06; ft³
